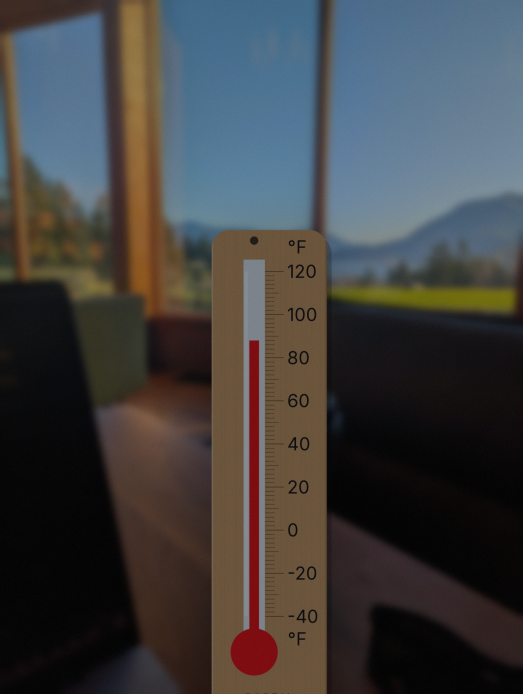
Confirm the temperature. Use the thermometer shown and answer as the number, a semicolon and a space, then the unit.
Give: 88; °F
